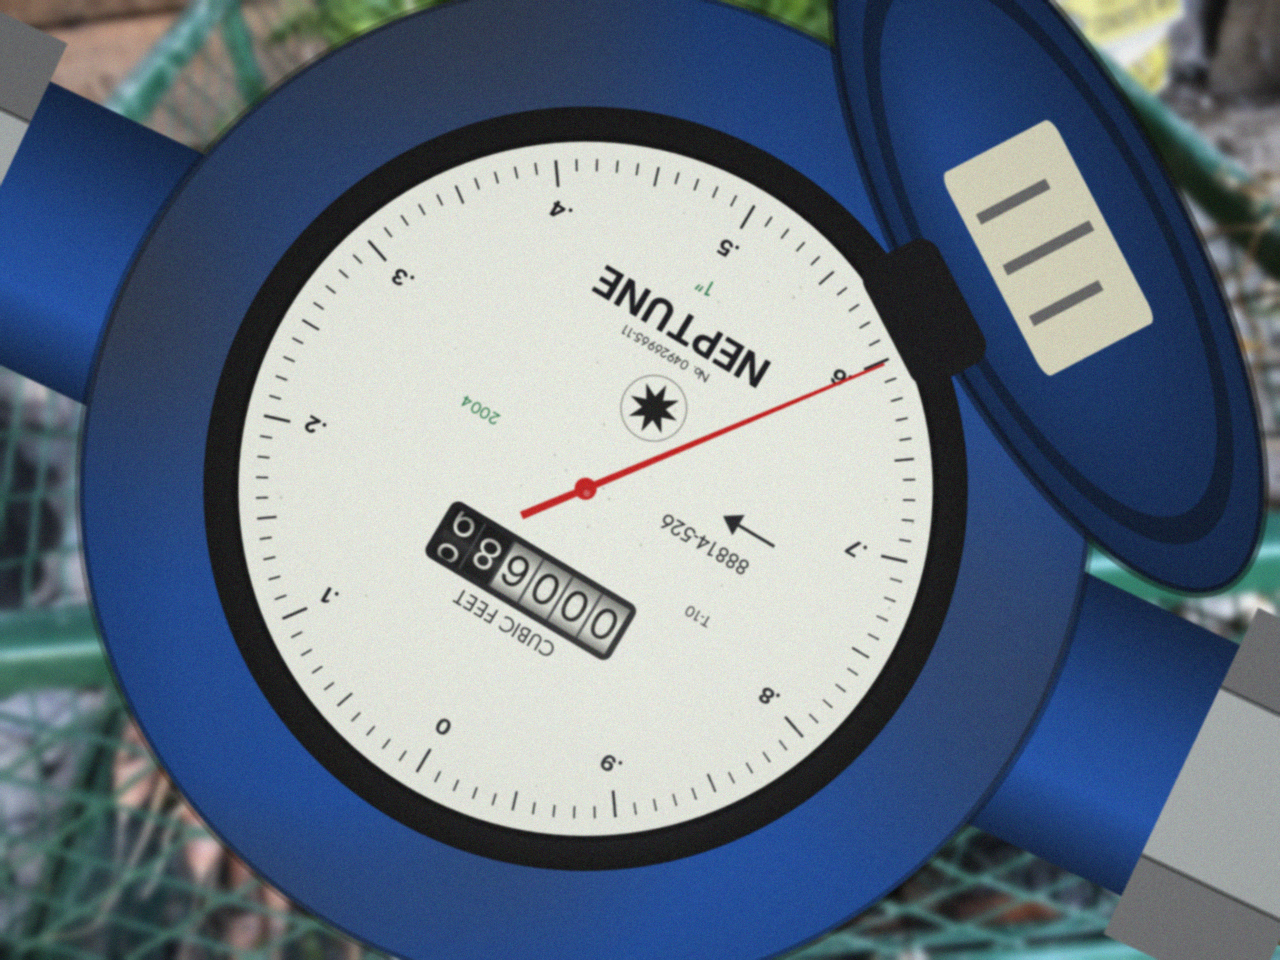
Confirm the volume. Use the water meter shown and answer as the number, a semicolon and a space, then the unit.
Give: 688.60; ft³
